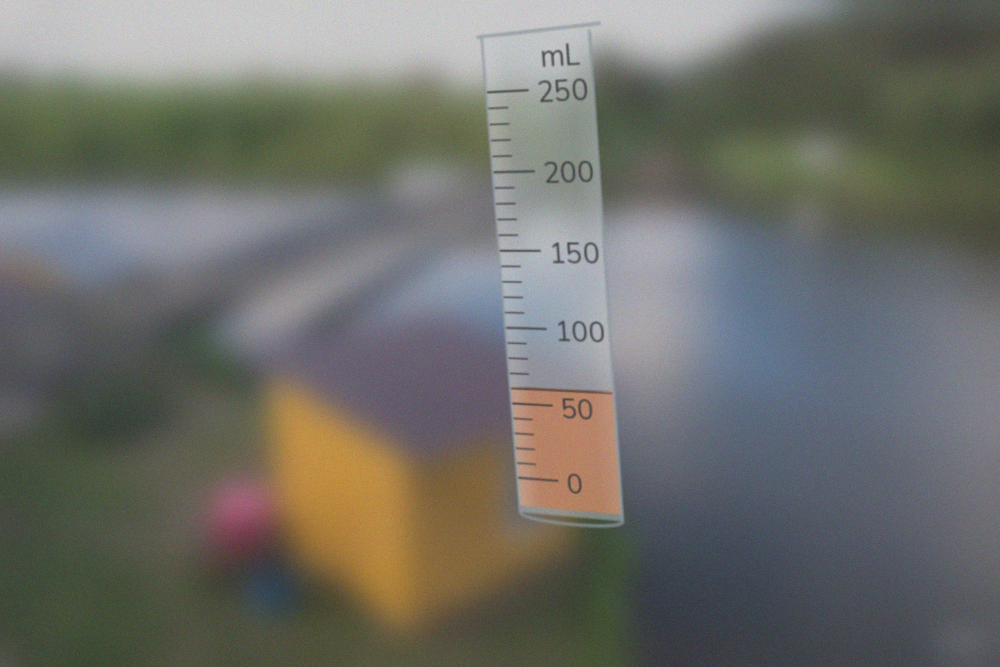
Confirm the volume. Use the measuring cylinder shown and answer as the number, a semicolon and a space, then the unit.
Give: 60; mL
